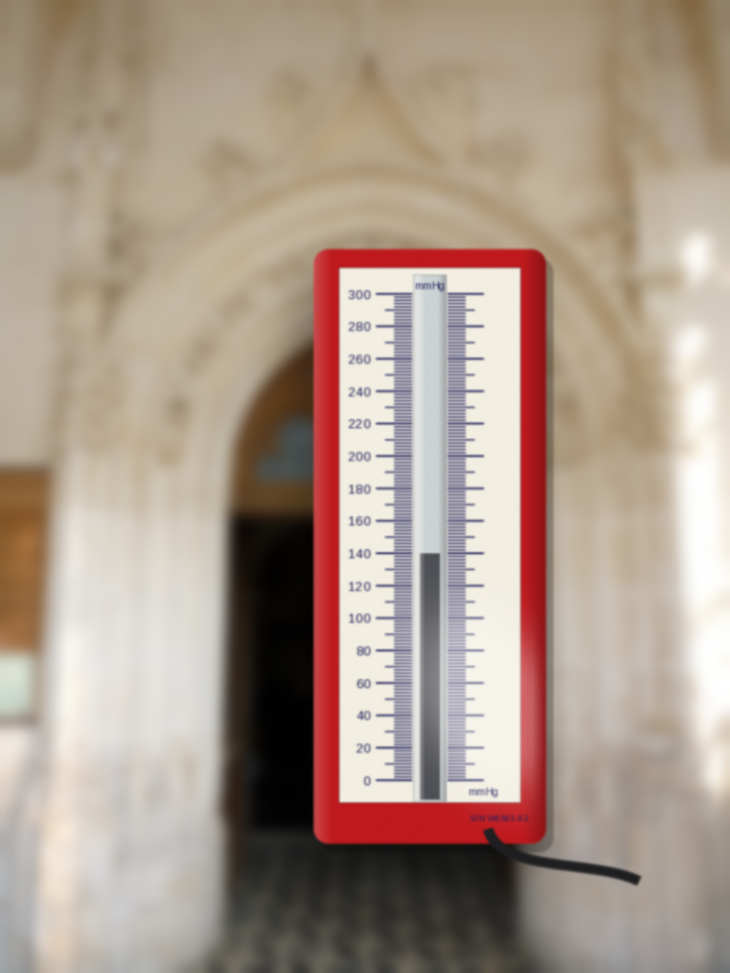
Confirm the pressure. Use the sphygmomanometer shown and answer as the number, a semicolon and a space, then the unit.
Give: 140; mmHg
